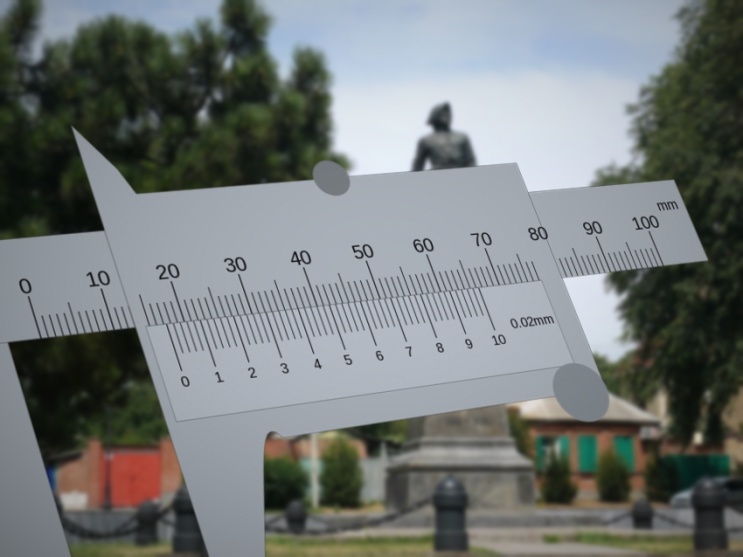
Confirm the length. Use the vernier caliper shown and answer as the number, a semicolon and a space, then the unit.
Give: 17.4; mm
